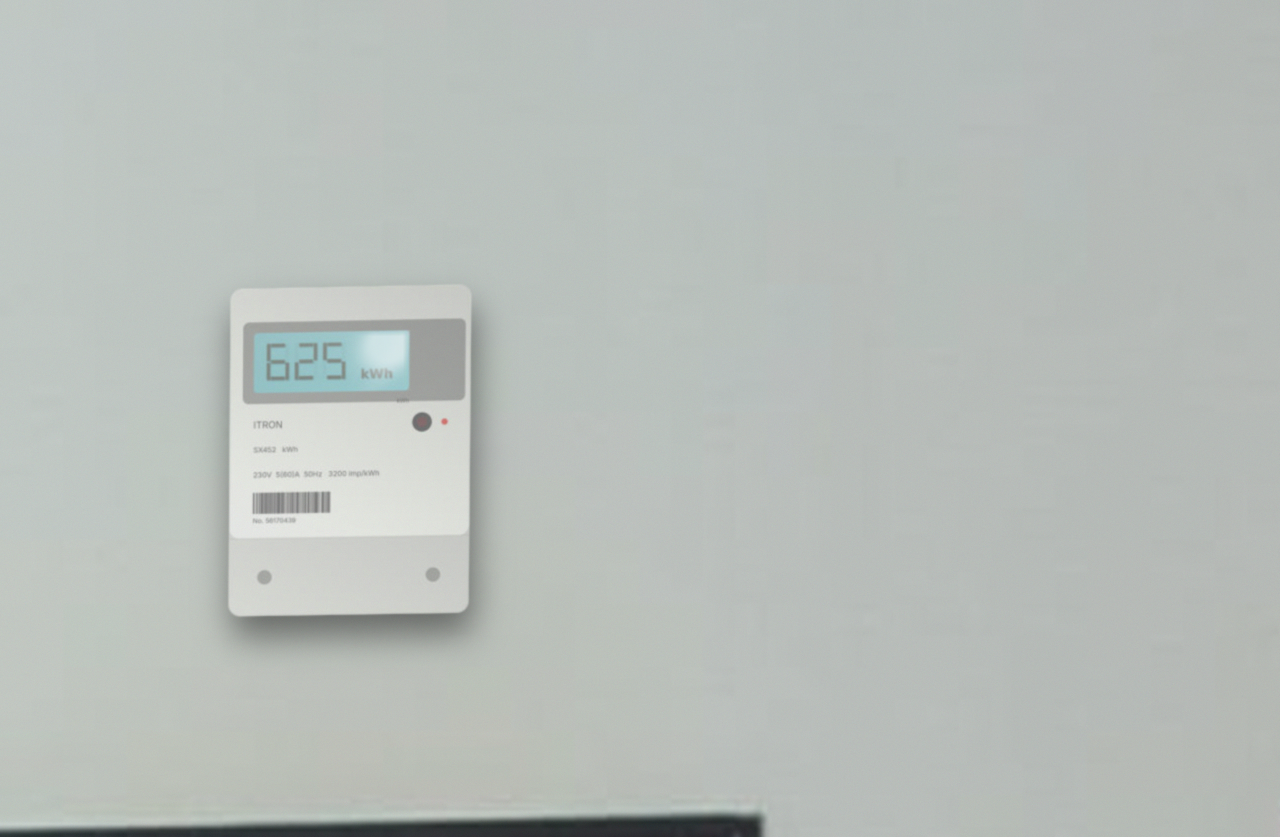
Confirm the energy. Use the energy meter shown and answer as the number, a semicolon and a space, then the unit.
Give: 625; kWh
